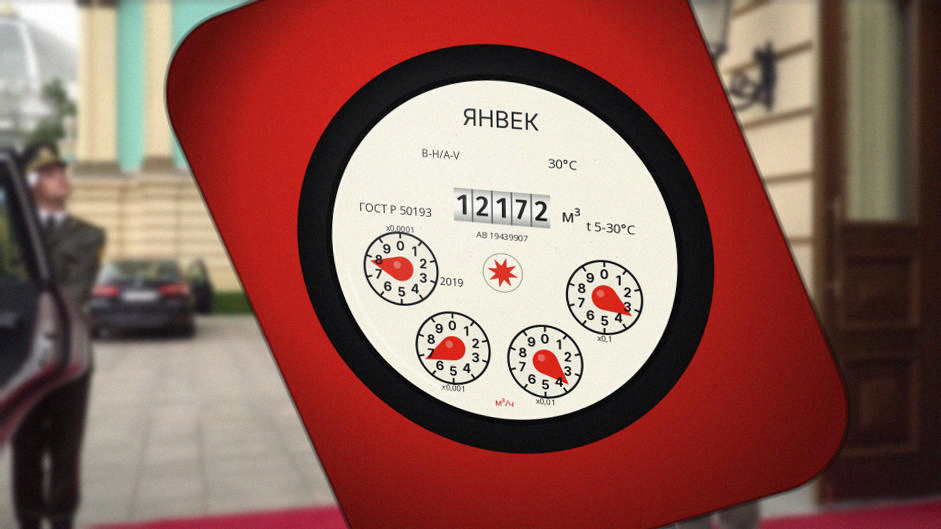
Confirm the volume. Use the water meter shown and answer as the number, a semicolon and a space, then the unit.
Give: 12172.3367; m³
